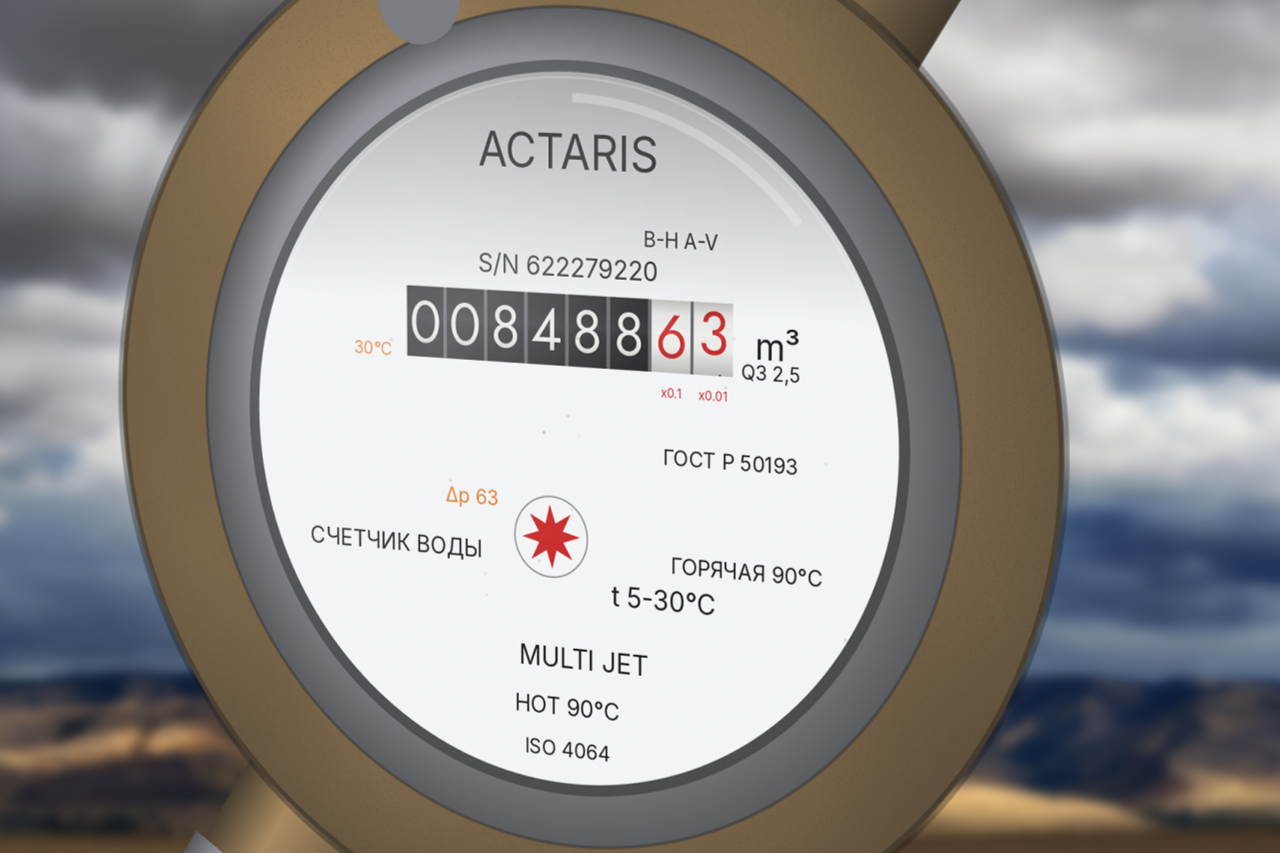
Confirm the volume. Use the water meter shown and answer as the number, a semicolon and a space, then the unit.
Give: 8488.63; m³
